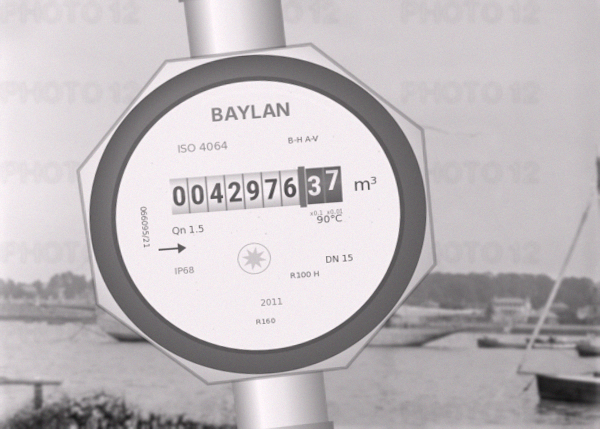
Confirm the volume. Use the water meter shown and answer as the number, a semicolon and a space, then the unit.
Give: 42976.37; m³
